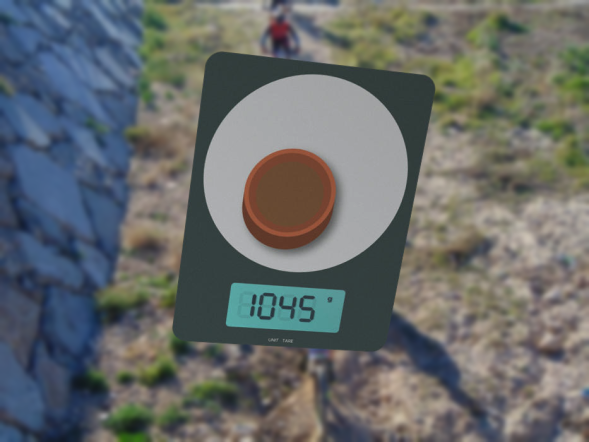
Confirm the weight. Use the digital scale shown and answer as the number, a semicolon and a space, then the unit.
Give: 1045; g
